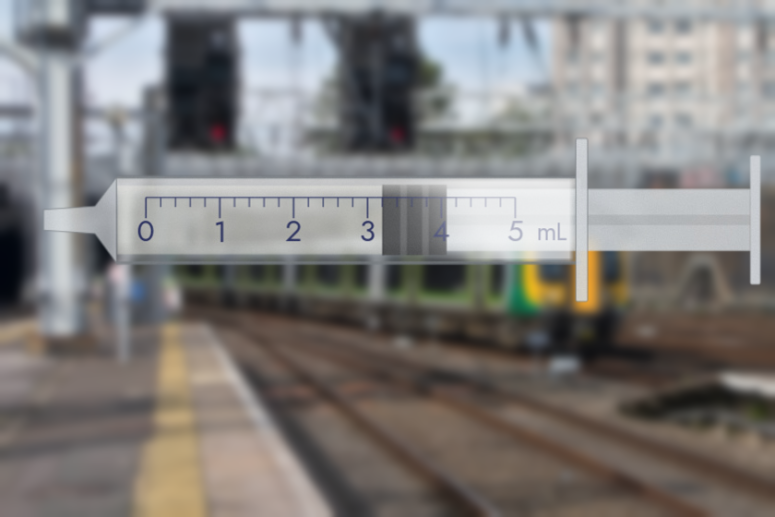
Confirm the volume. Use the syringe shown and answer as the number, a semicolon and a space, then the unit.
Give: 3.2; mL
